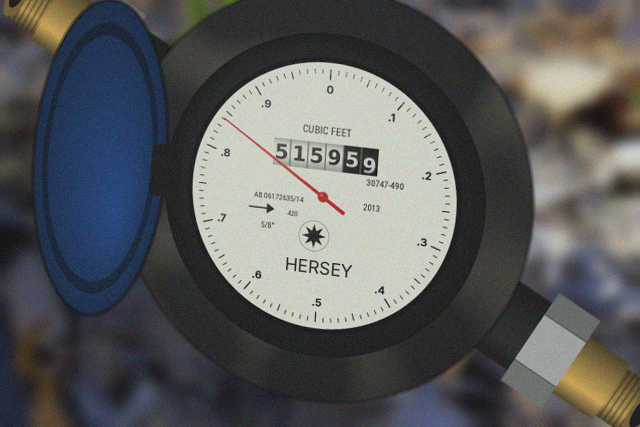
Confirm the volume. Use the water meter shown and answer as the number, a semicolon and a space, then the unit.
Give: 515958.84; ft³
